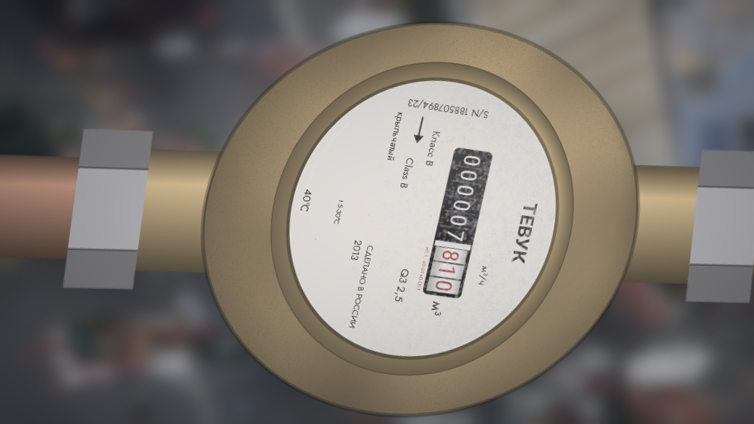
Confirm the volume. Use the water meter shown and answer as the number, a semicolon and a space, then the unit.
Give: 7.810; m³
